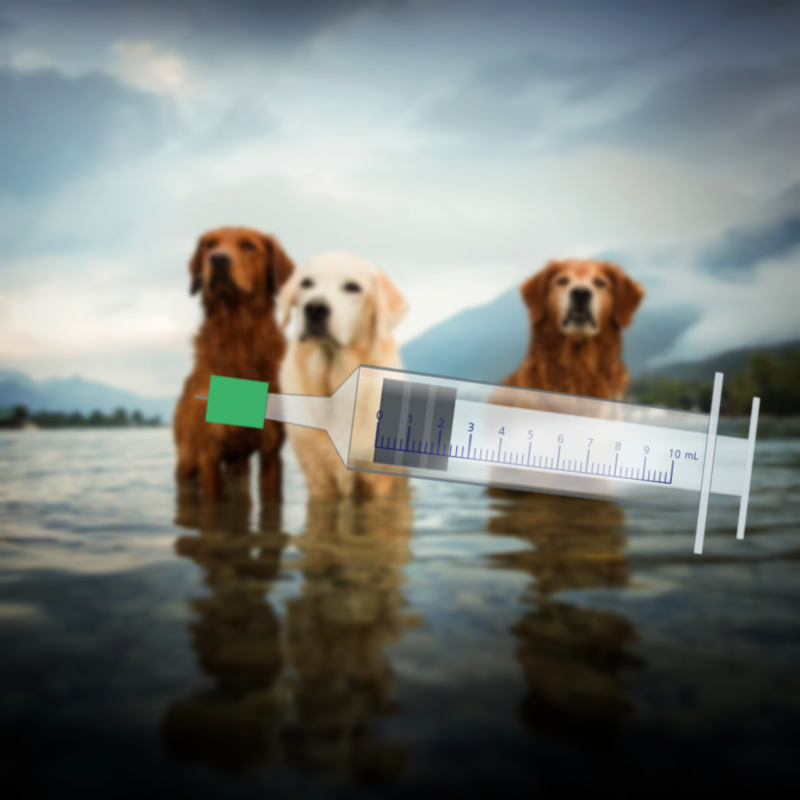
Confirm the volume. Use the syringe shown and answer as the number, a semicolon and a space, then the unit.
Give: 0; mL
